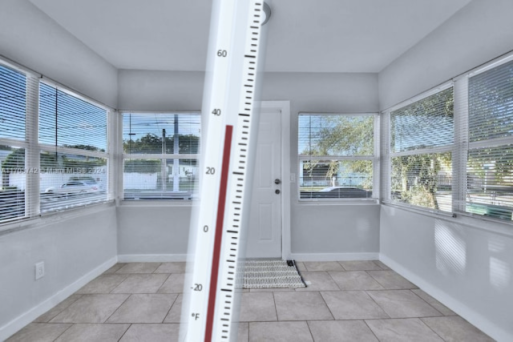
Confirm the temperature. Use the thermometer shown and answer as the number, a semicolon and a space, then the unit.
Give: 36; °F
